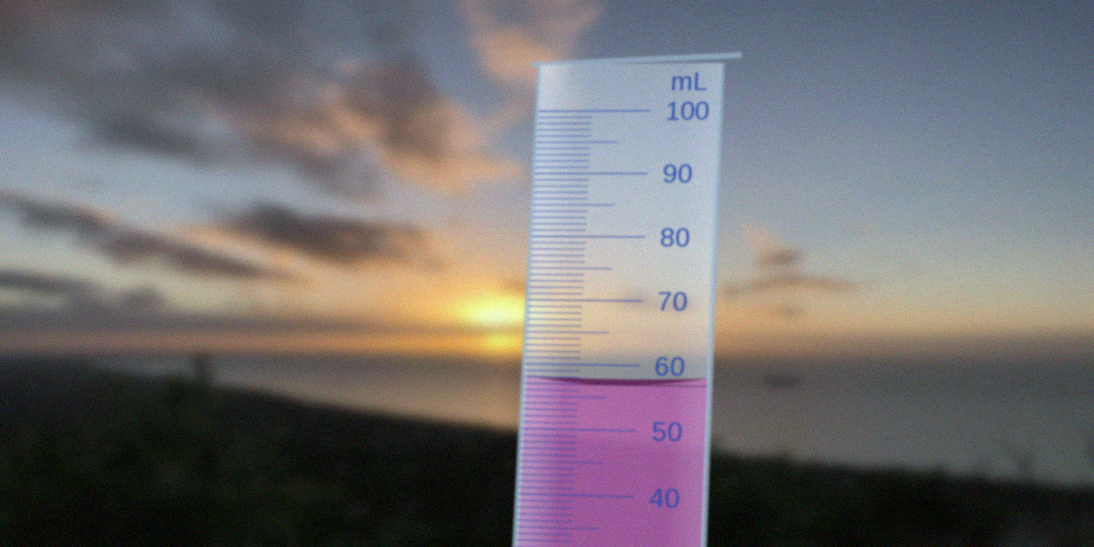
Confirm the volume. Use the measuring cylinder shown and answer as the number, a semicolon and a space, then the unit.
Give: 57; mL
